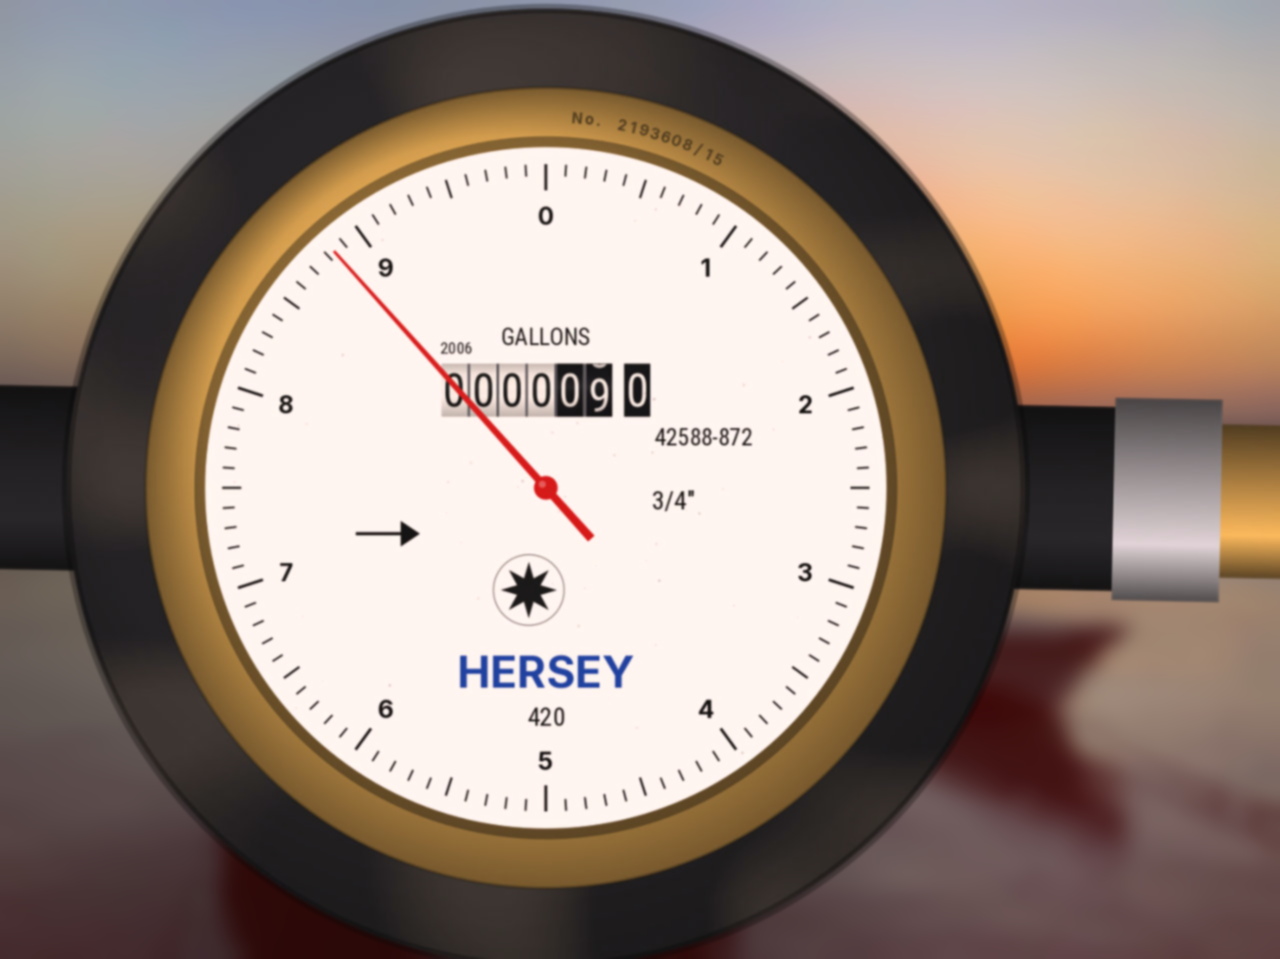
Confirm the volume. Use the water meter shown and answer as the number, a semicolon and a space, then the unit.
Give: 88.8; gal
